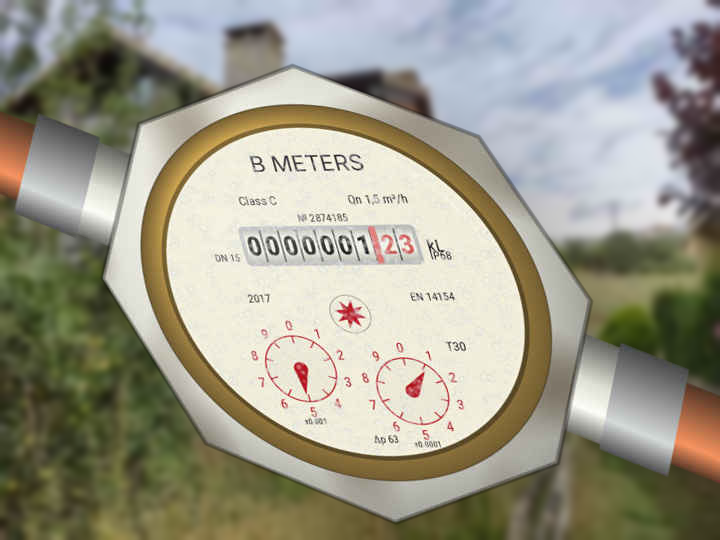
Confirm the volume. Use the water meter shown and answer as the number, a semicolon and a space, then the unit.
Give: 1.2351; kL
